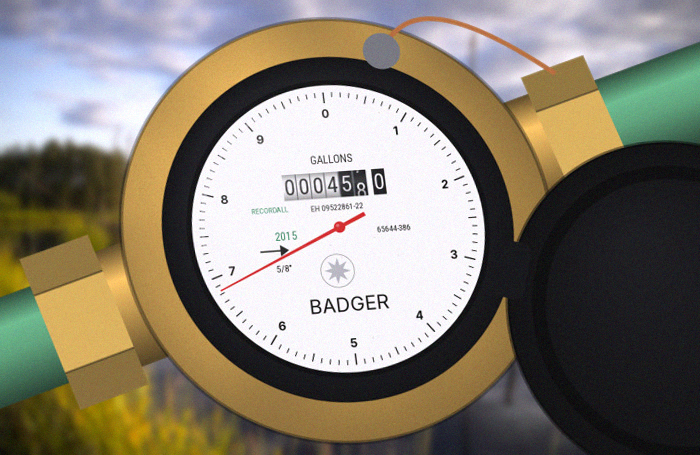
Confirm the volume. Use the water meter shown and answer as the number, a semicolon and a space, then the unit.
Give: 4576.8; gal
